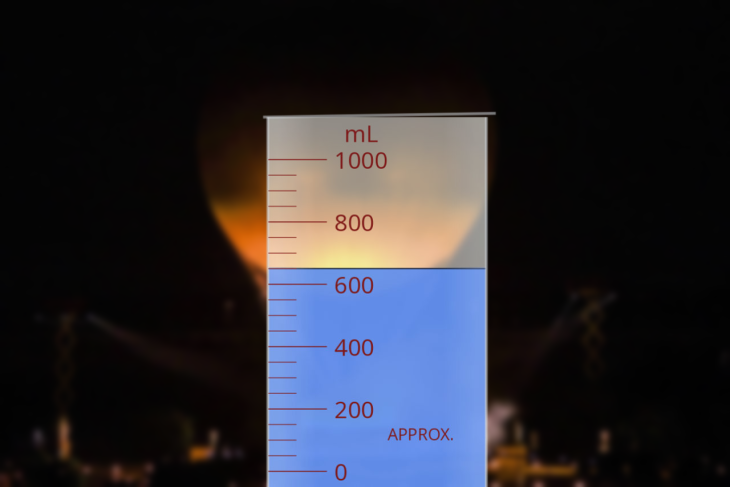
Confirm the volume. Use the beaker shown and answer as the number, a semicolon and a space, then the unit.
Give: 650; mL
